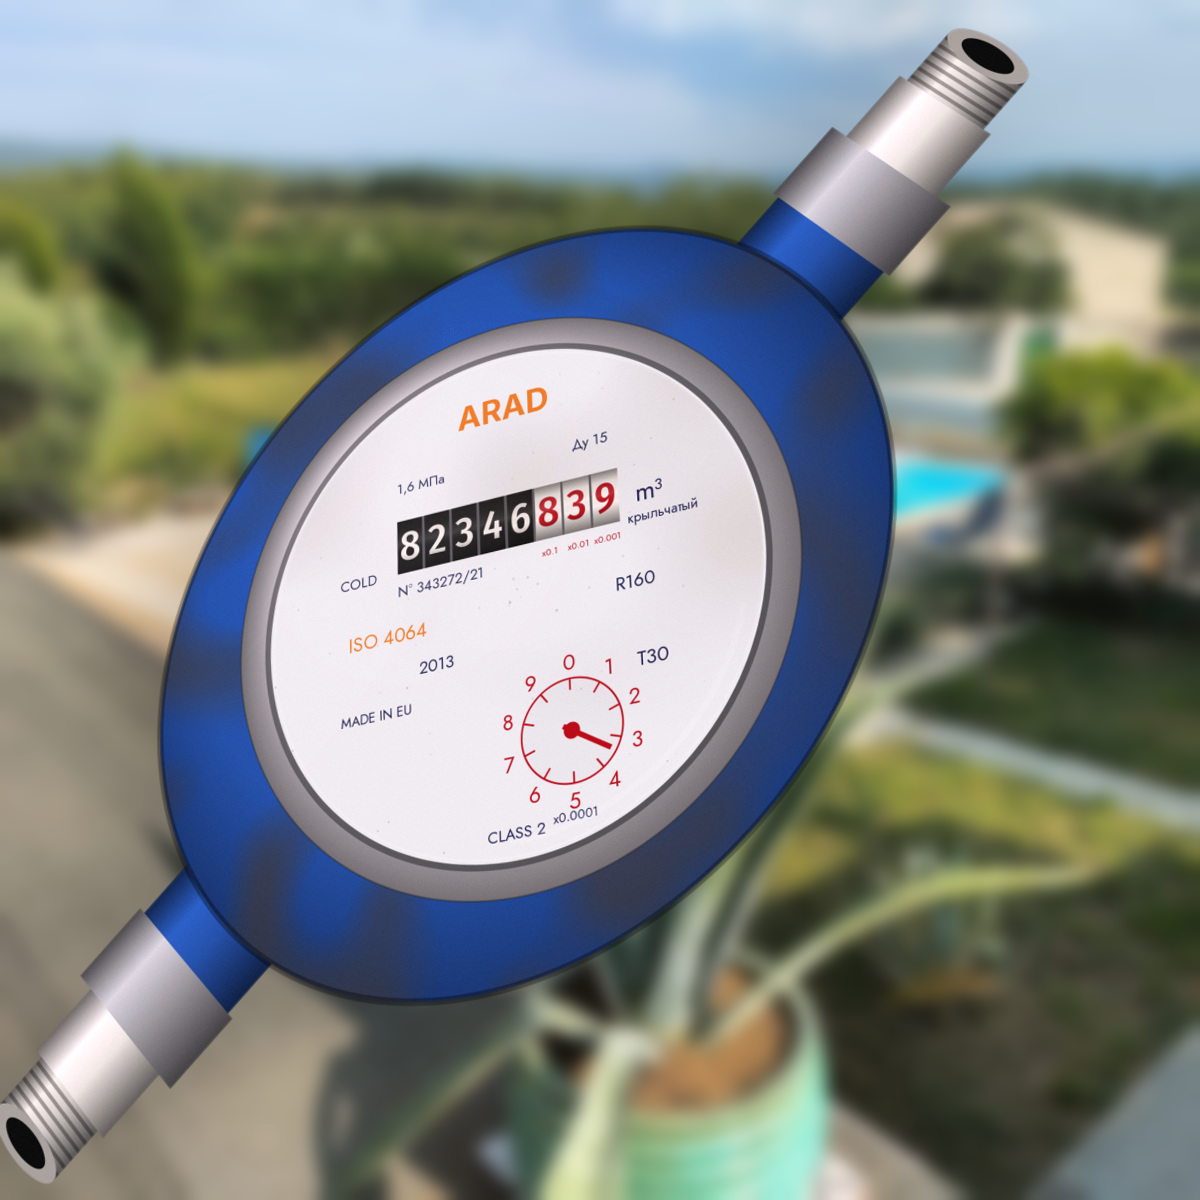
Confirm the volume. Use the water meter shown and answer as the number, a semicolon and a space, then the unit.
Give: 82346.8393; m³
